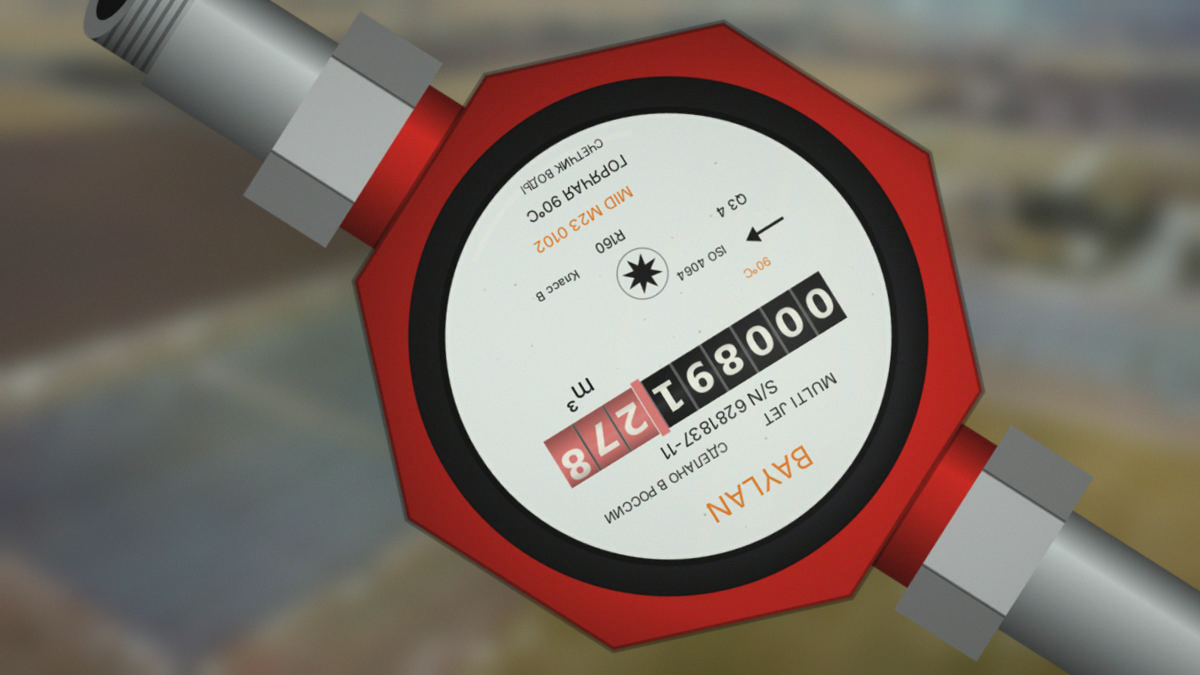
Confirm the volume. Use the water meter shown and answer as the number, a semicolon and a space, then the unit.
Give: 891.278; m³
